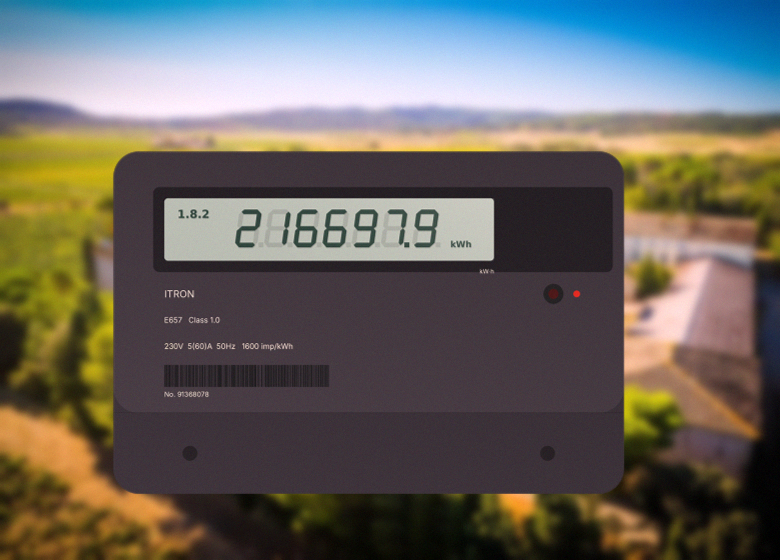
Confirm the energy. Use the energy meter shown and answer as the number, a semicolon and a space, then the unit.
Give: 216697.9; kWh
